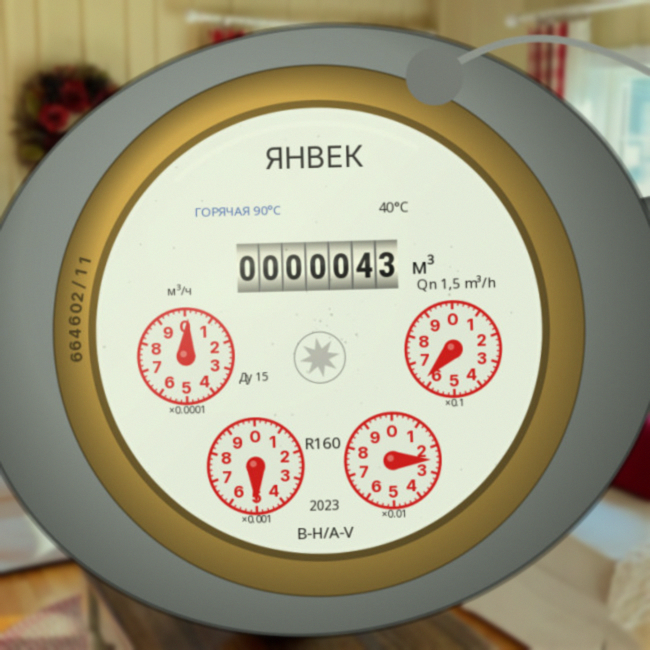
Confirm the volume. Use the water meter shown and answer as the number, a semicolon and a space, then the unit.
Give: 43.6250; m³
